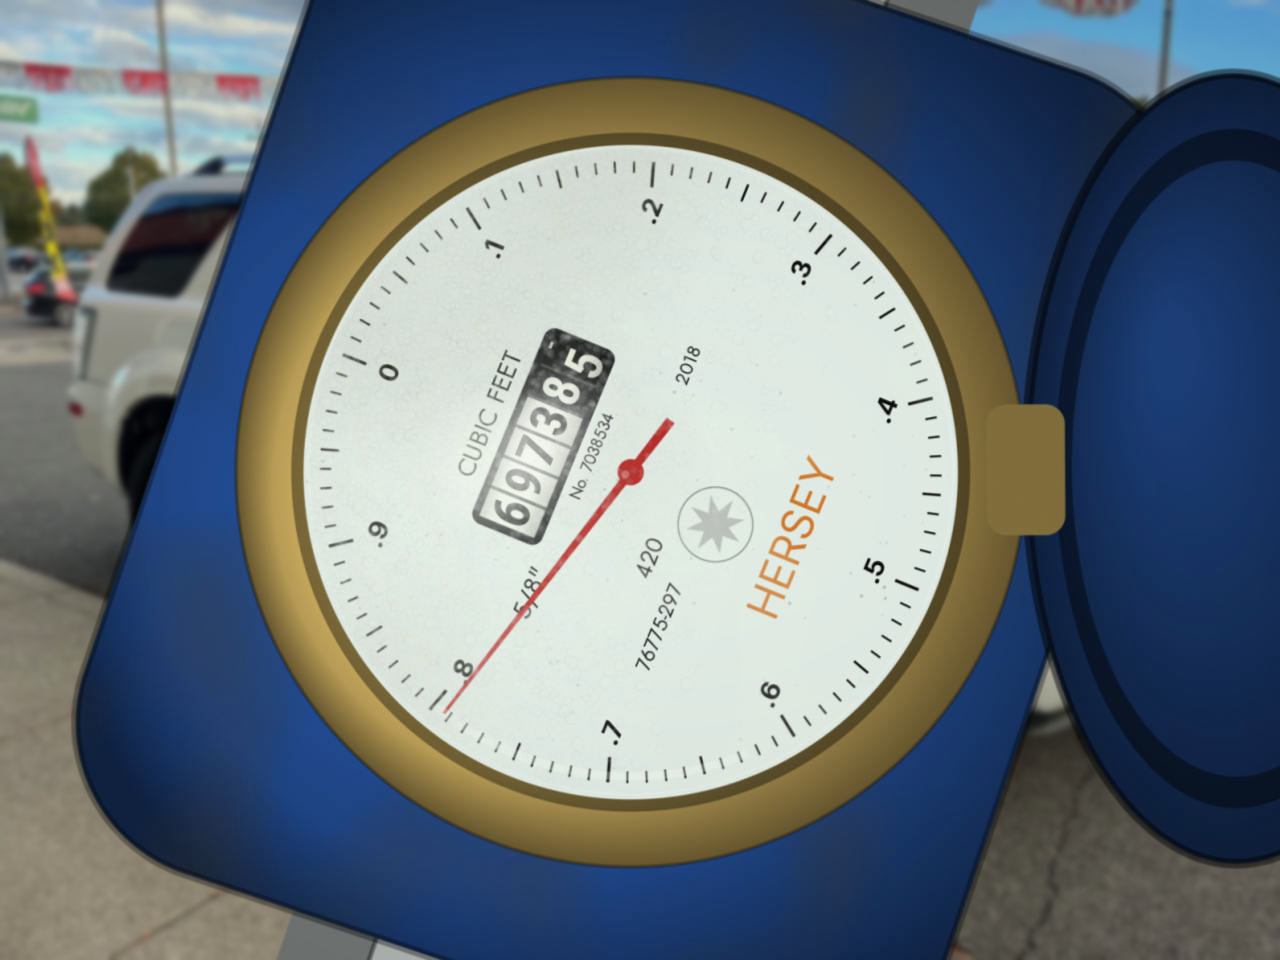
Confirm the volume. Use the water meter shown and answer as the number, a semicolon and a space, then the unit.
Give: 697384.79; ft³
